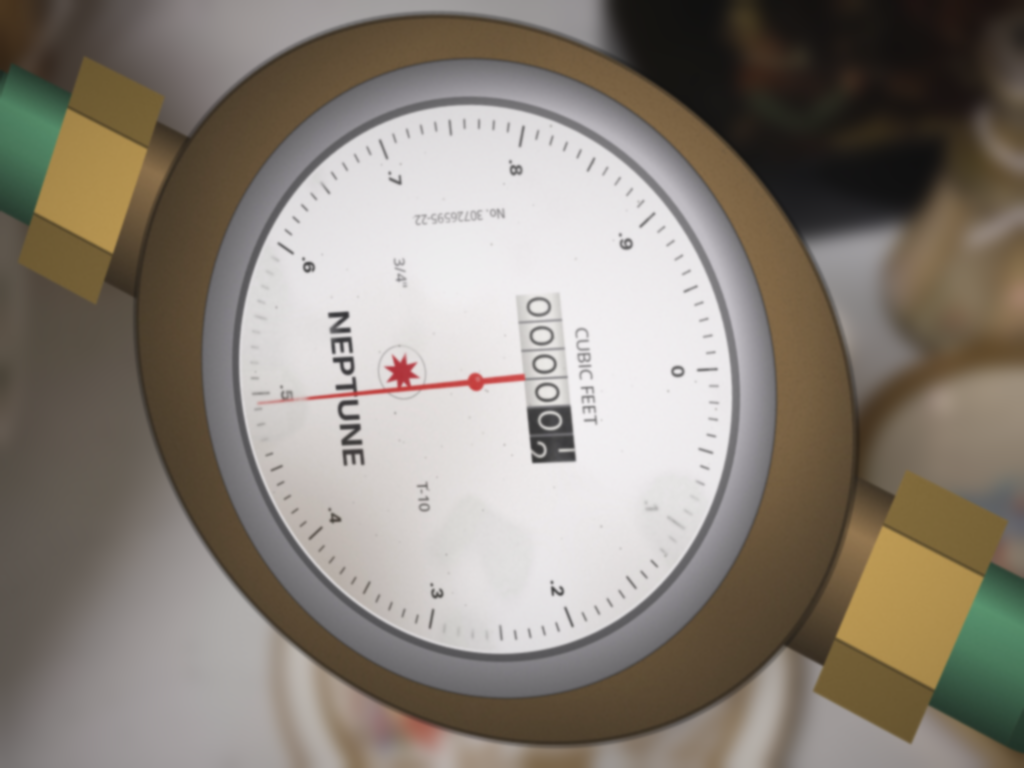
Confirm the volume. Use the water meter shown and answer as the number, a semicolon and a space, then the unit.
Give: 1.49; ft³
